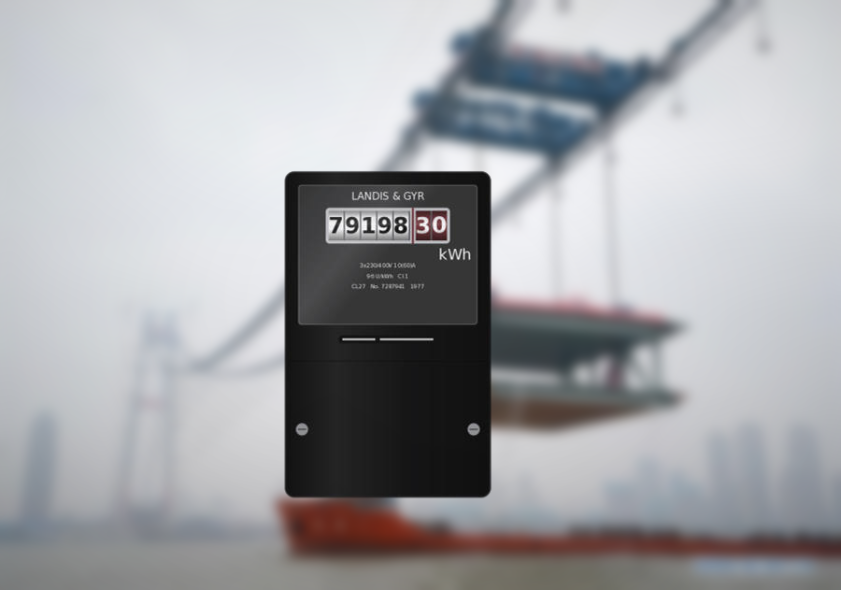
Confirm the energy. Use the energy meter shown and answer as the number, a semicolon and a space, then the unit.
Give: 79198.30; kWh
